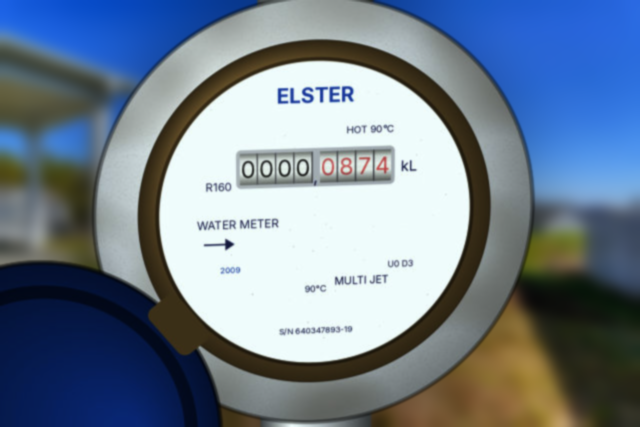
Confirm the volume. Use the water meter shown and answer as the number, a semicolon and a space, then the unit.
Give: 0.0874; kL
